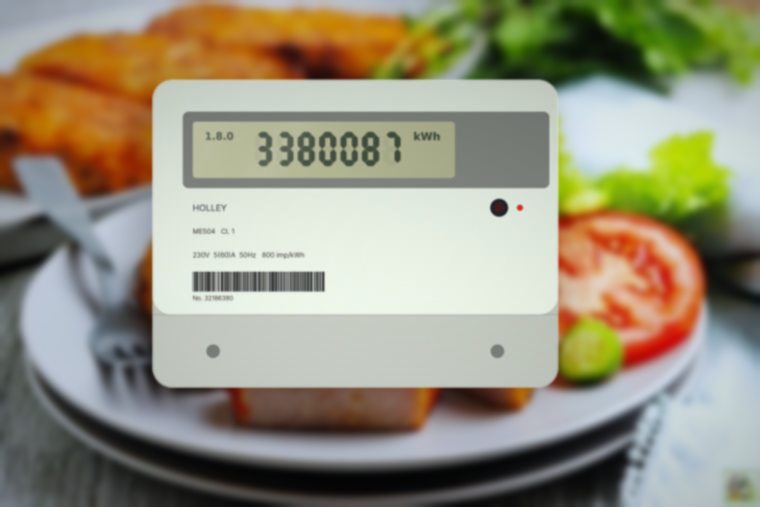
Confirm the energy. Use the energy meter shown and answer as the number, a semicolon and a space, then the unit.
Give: 3380087; kWh
